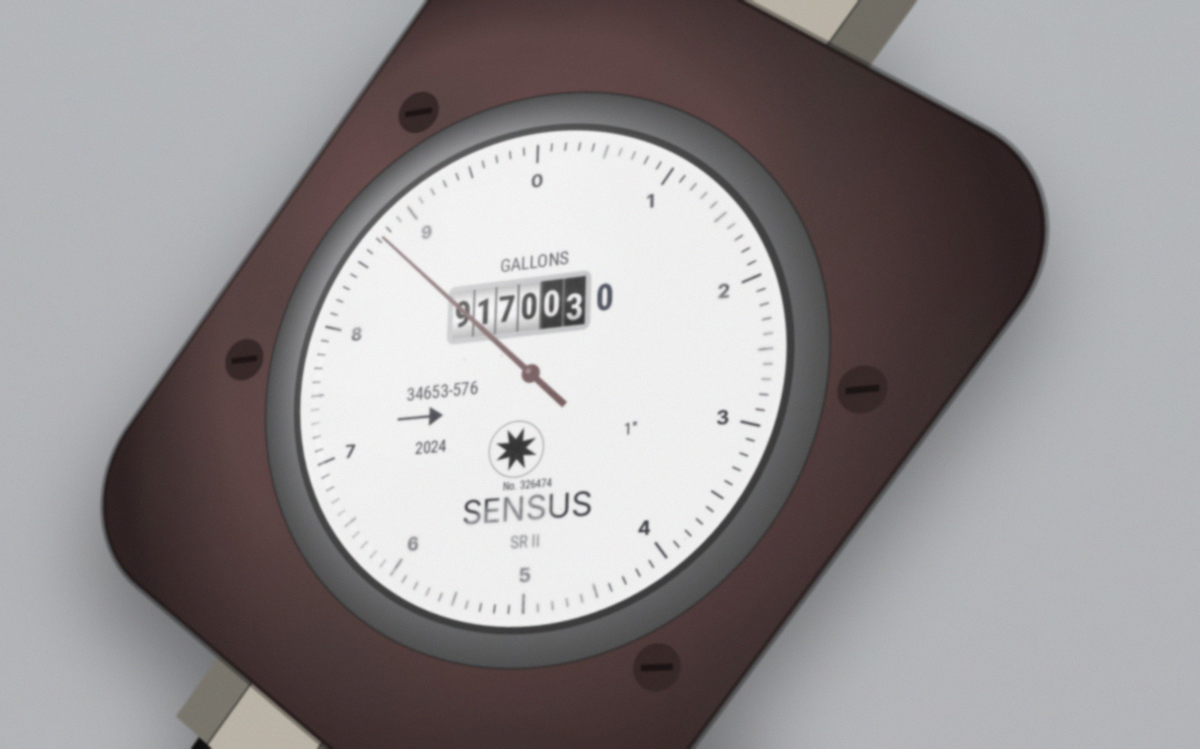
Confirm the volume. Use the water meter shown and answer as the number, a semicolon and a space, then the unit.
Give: 9170028.7; gal
